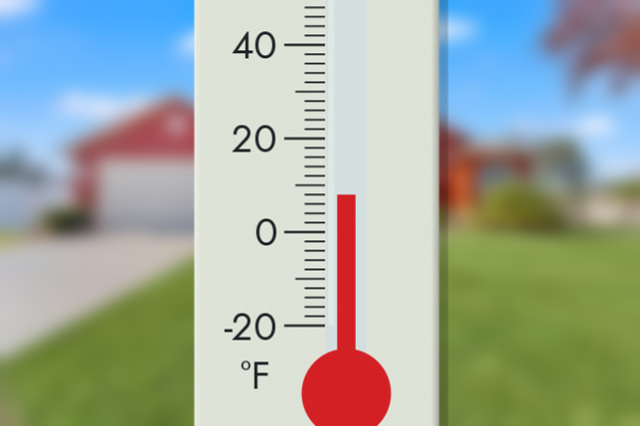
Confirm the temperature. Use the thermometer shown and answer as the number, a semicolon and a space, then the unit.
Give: 8; °F
